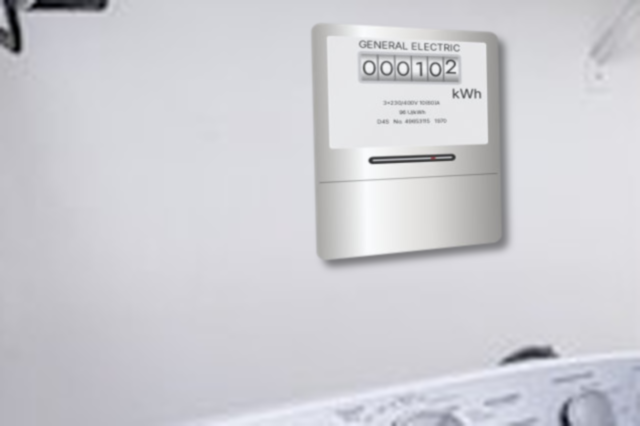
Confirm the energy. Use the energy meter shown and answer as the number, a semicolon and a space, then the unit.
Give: 102; kWh
